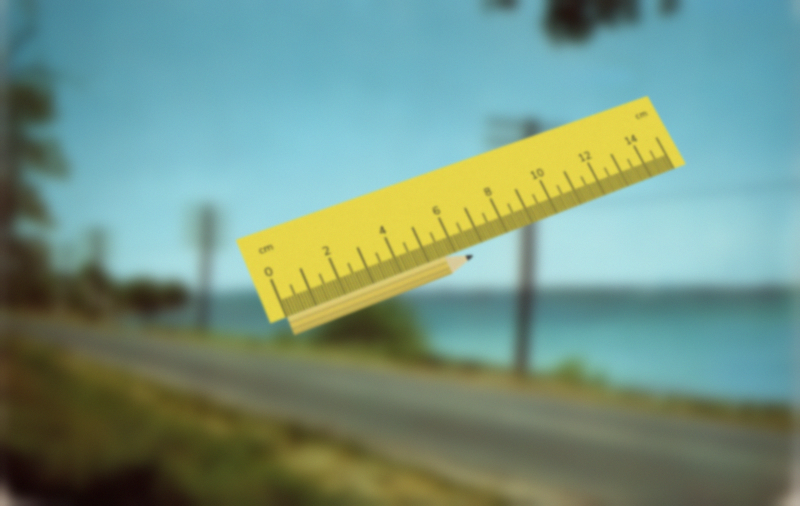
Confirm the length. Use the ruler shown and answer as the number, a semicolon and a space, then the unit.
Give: 6.5; cm
